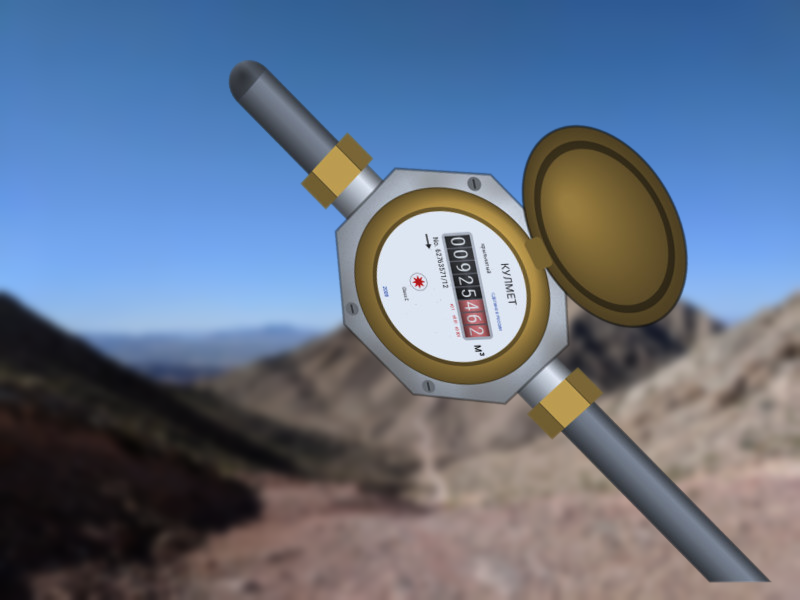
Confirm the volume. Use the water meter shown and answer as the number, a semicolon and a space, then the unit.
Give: 925.462; m³
